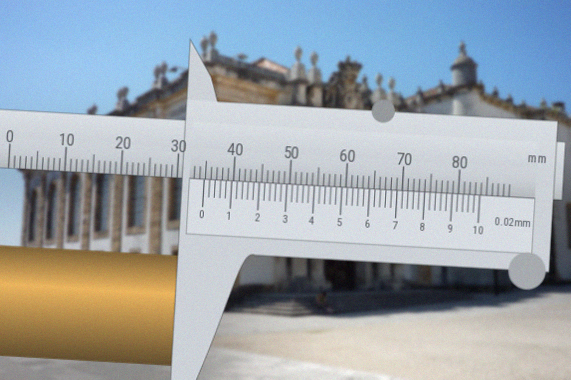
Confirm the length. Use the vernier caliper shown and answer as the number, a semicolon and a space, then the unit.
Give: 34.8; mm
